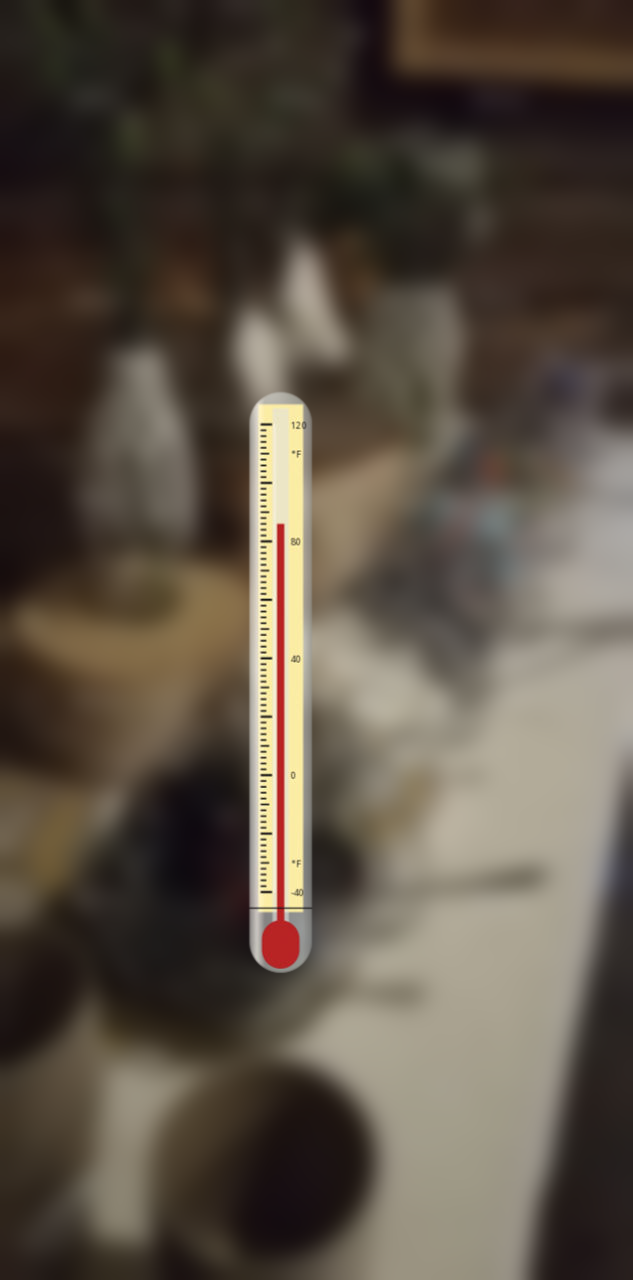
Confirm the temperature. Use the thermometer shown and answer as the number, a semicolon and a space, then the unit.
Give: 86; °F
